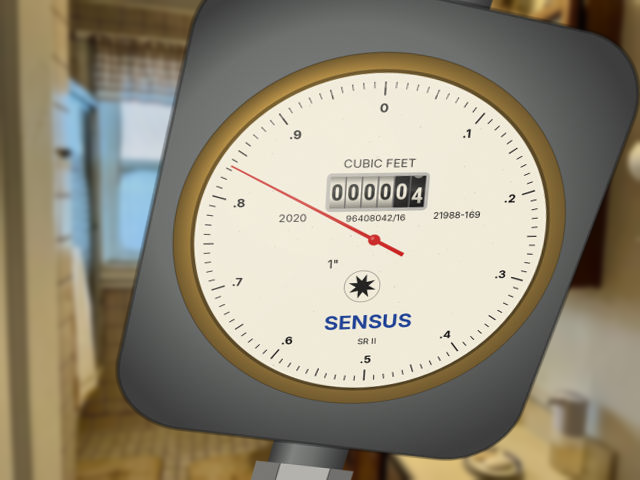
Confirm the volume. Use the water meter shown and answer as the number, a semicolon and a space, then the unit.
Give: 3.83; ft³
